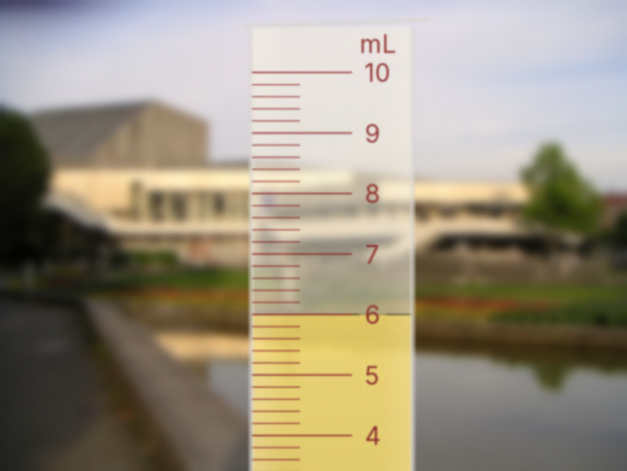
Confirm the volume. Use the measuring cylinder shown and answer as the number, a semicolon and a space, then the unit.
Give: 6; mL
